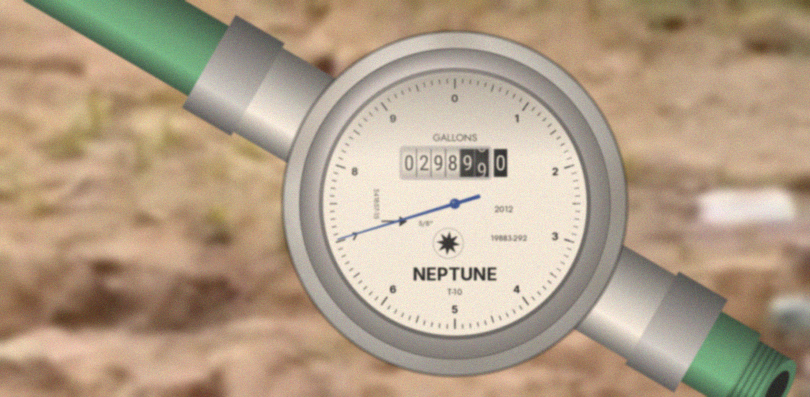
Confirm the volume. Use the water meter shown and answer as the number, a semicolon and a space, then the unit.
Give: 298987.0; gal
